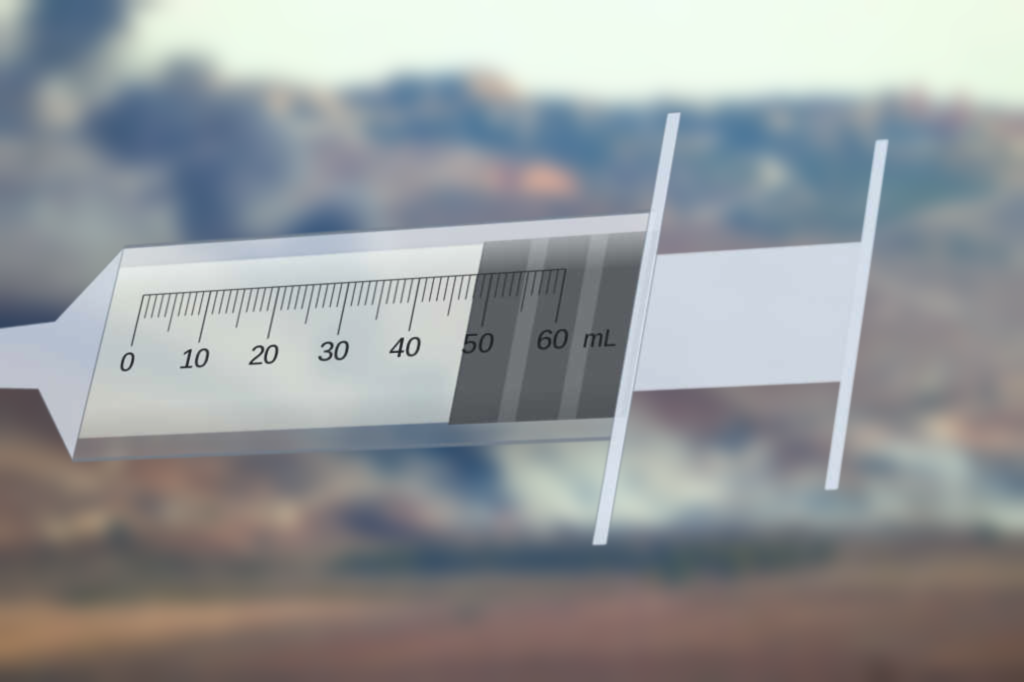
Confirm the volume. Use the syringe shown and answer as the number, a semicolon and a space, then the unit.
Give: 48; mL
